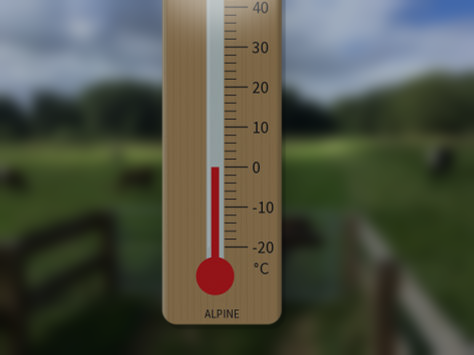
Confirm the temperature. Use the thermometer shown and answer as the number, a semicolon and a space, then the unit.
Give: 0; °C
